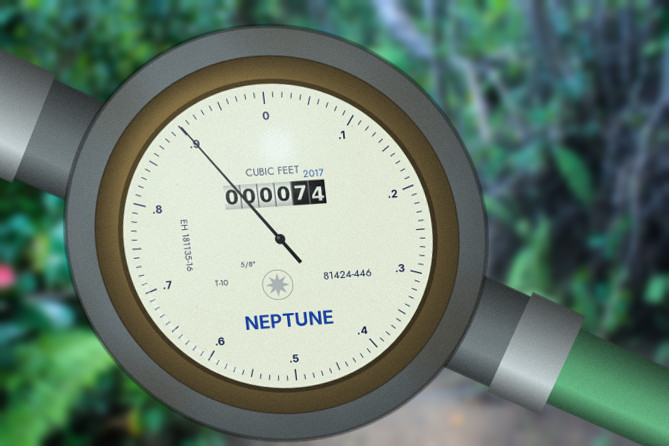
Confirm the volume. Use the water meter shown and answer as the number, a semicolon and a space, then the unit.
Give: 73.90; ft³
